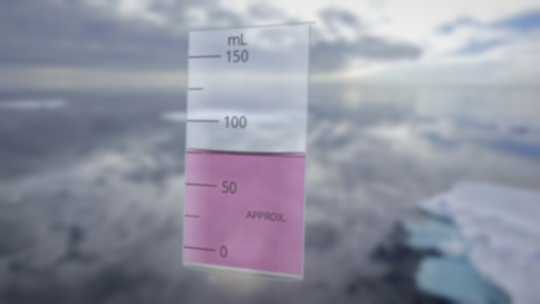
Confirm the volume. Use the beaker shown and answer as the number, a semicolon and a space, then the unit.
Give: 75; mL
